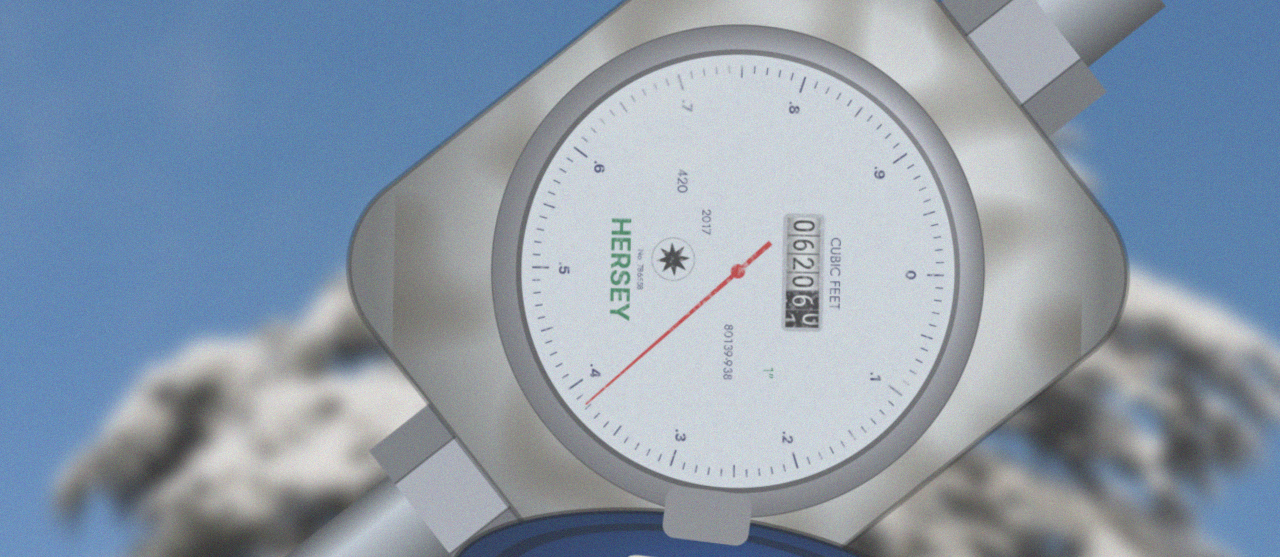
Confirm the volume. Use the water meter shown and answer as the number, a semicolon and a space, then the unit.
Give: 62060.38; ft³
